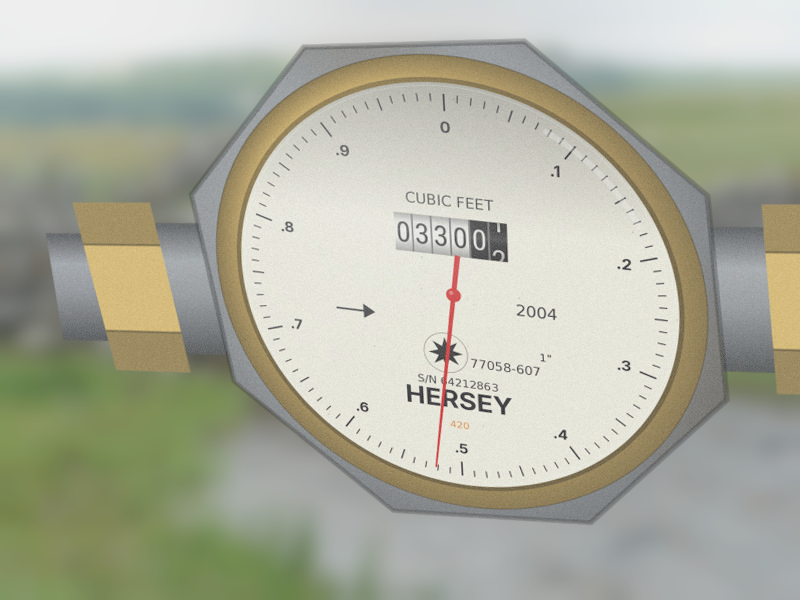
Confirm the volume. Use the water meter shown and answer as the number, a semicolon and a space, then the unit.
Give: 33001.52; ft³
